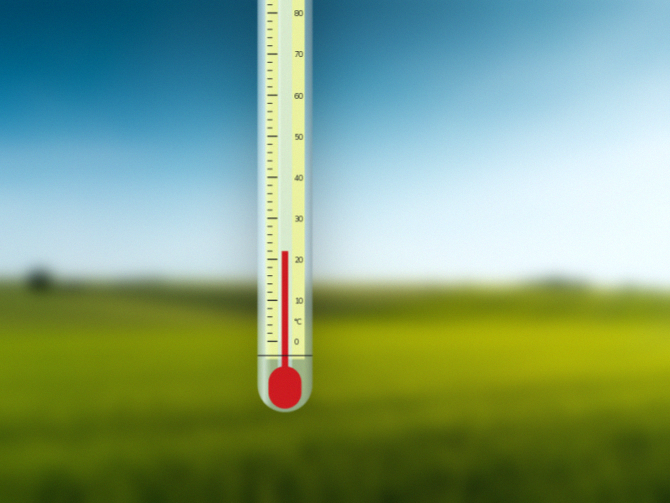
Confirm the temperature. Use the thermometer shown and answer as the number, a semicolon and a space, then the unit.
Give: 22; °C
